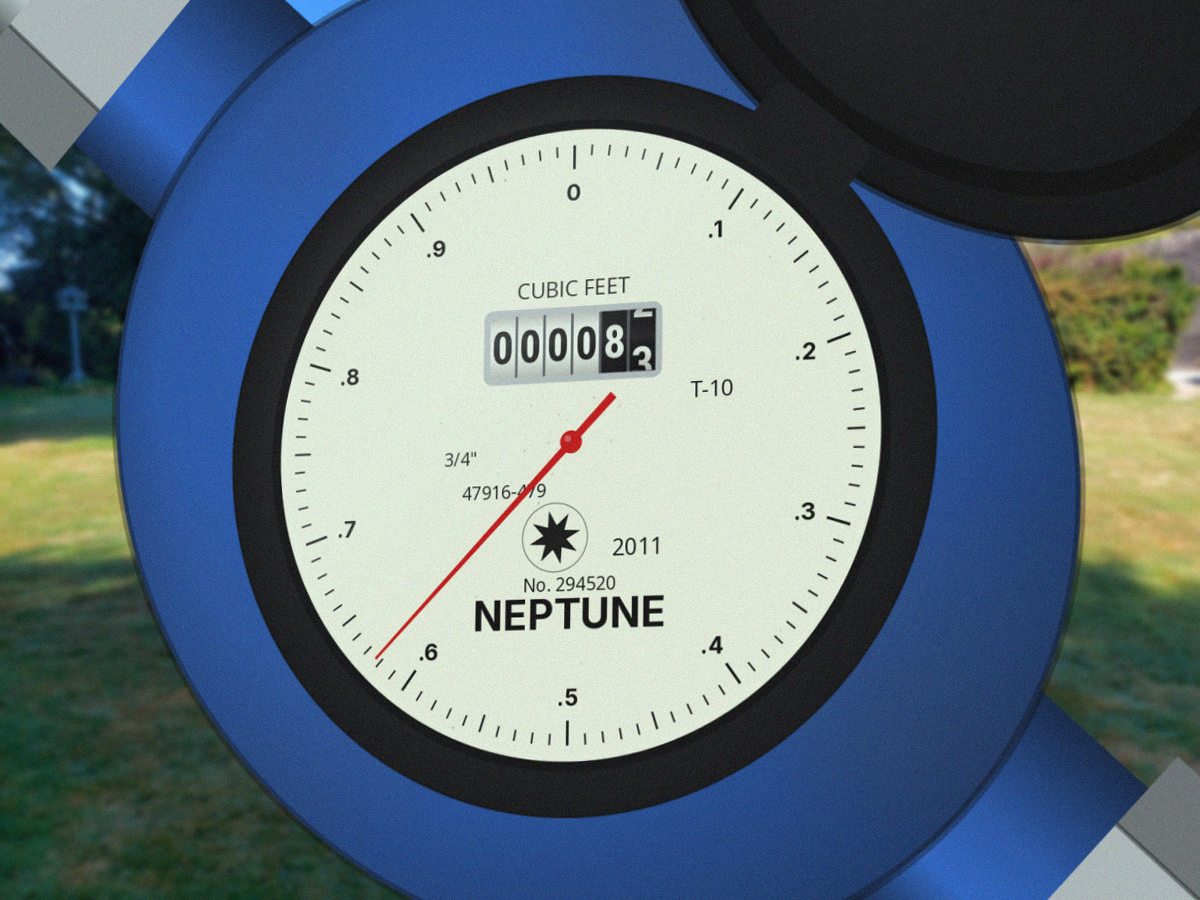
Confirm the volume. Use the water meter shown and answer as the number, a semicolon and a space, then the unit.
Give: 82.62; ft³
